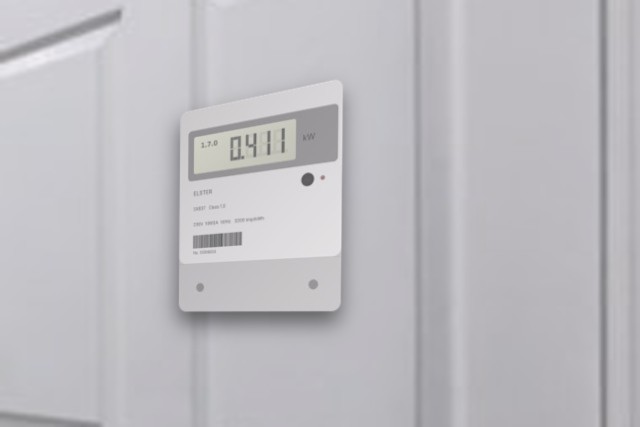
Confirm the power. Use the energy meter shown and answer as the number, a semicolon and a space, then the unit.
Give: 0.411; kW
